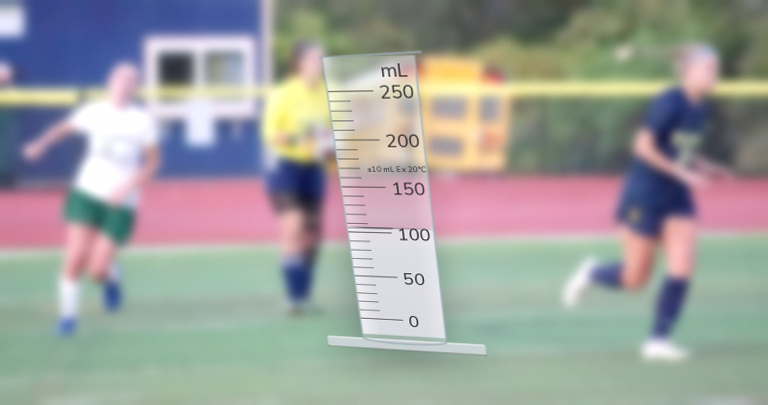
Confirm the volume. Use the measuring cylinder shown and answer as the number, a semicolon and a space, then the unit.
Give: 105; mL
